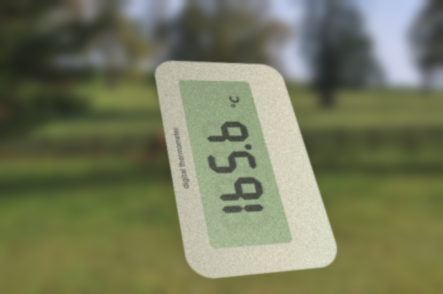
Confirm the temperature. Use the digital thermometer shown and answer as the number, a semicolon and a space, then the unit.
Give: 165.6; °C
